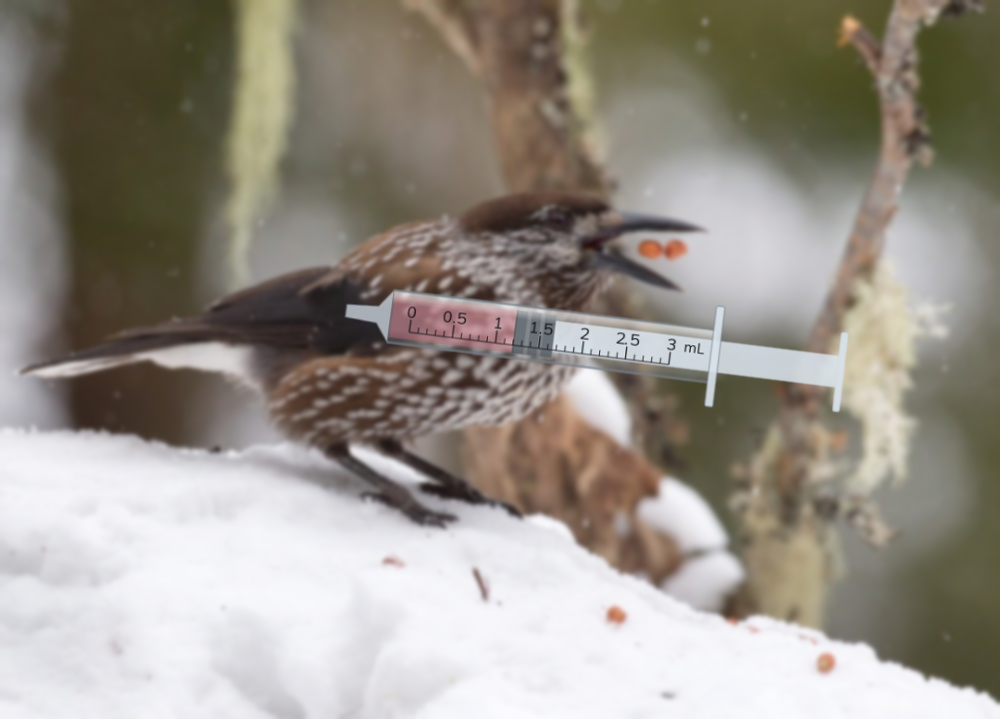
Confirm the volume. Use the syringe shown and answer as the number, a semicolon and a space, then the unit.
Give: 1.2; mL
